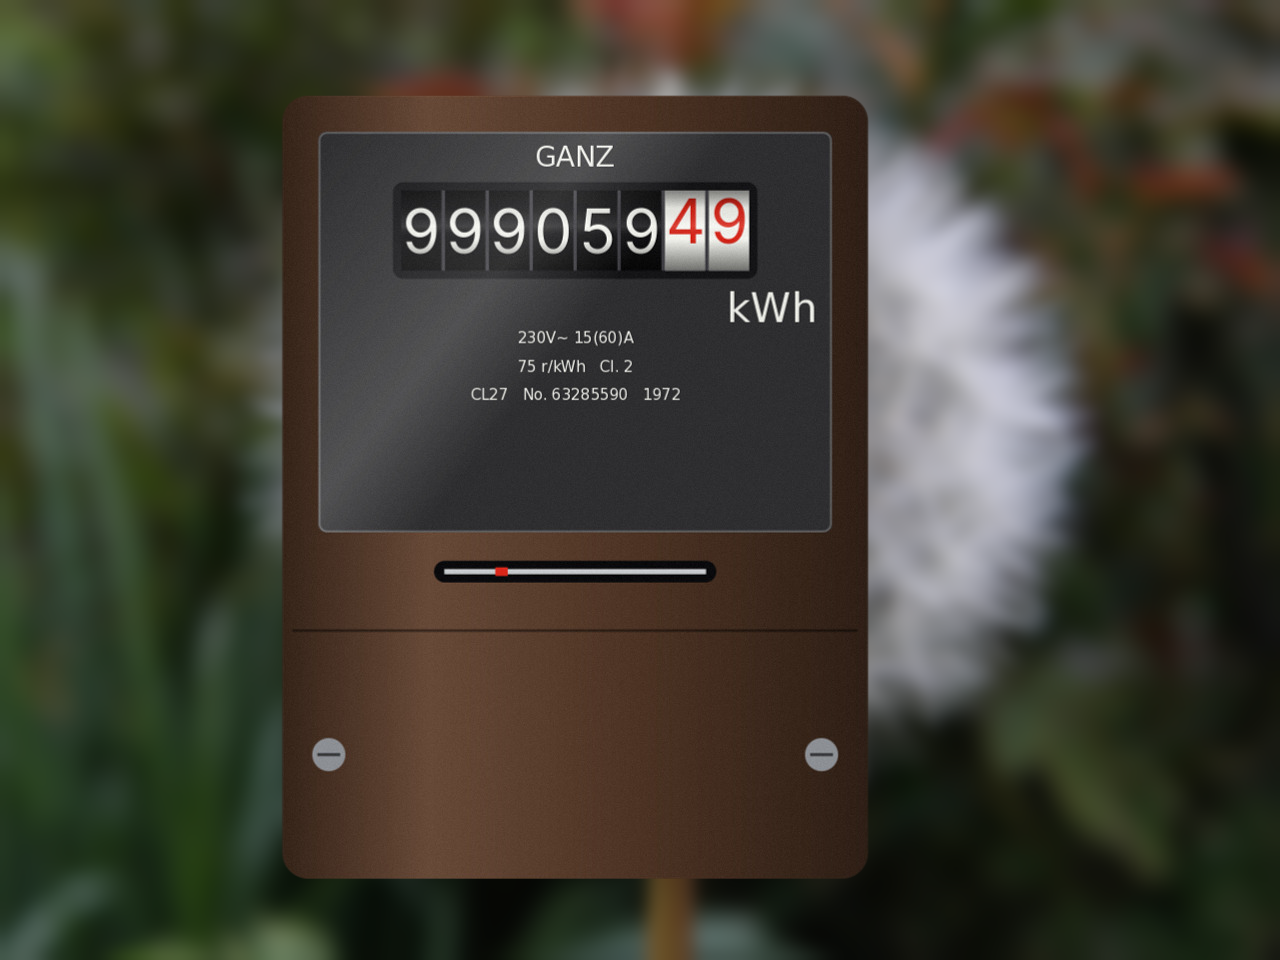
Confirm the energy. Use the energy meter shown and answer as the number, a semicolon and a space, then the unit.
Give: 999059.49; kWh
